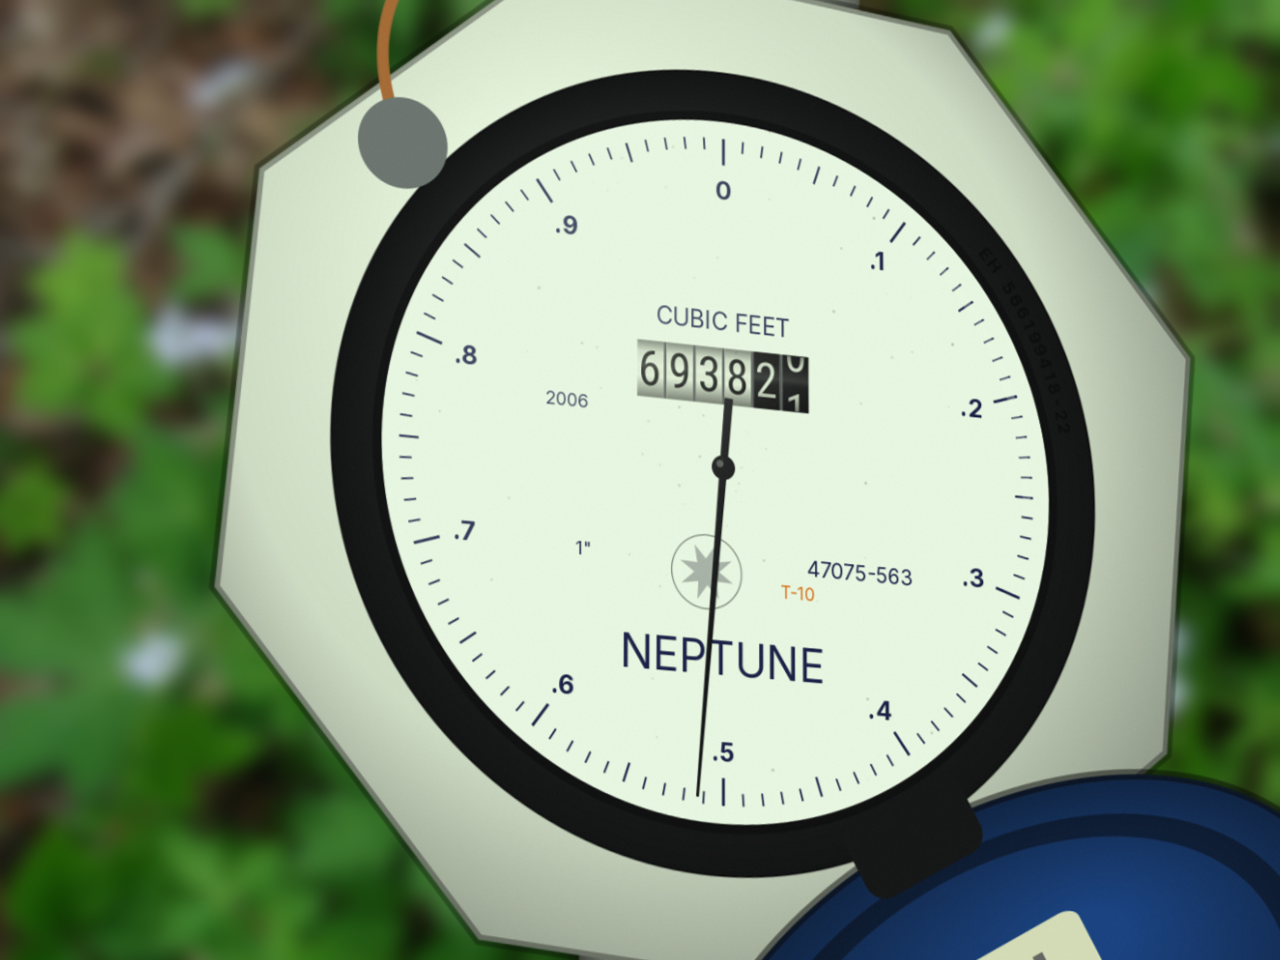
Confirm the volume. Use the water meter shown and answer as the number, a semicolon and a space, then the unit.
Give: 693820.51; ft³
